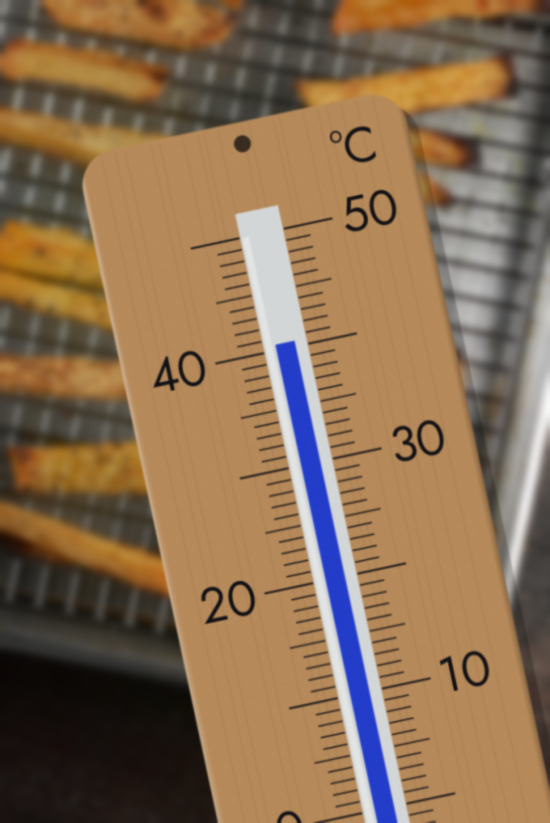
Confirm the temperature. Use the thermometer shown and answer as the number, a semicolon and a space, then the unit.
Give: 40.5; °C
